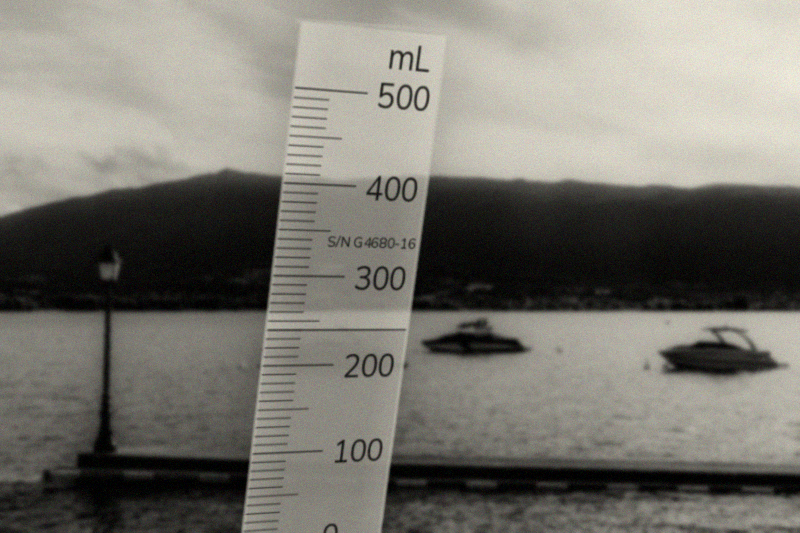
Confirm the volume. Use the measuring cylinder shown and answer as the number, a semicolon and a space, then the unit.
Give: 240; mL
